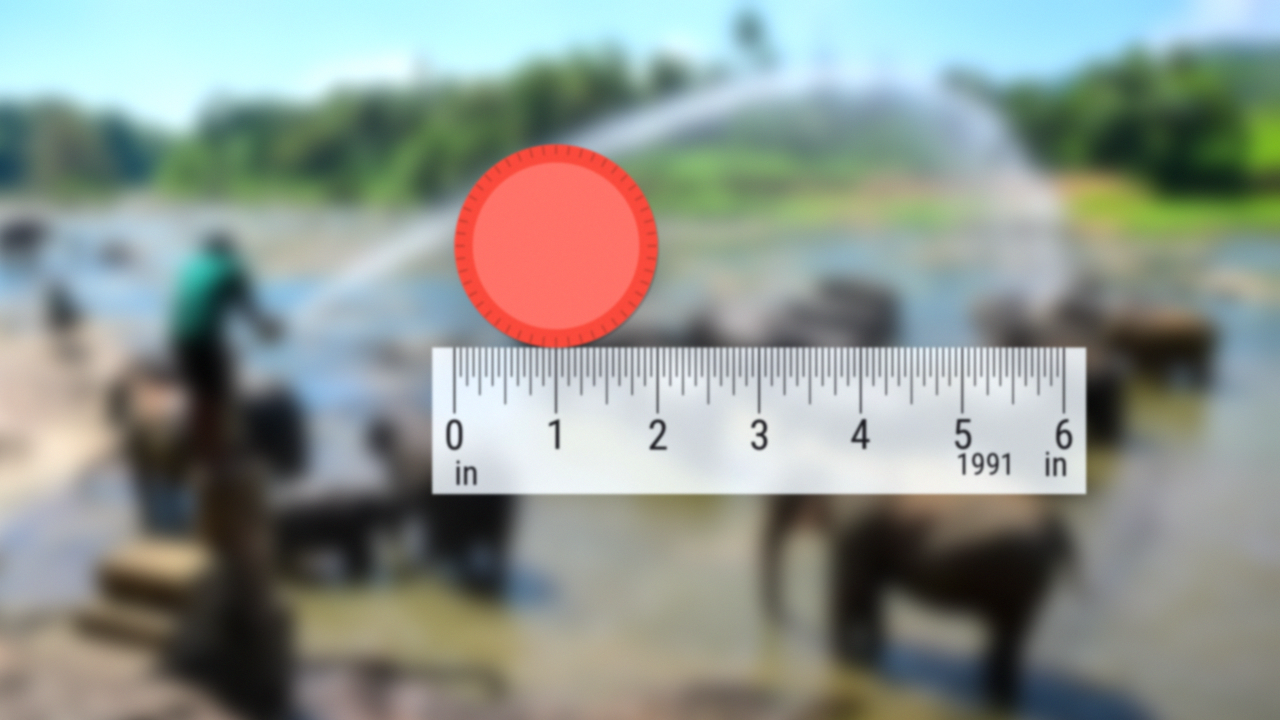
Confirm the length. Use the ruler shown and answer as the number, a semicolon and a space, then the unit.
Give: 2; in
